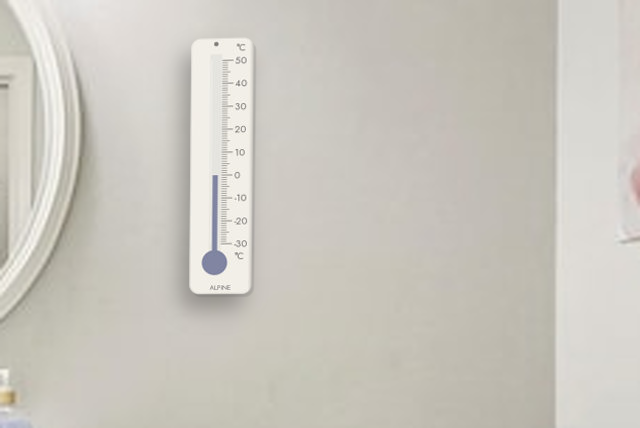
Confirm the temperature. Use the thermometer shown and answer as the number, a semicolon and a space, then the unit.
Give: 0; °C
